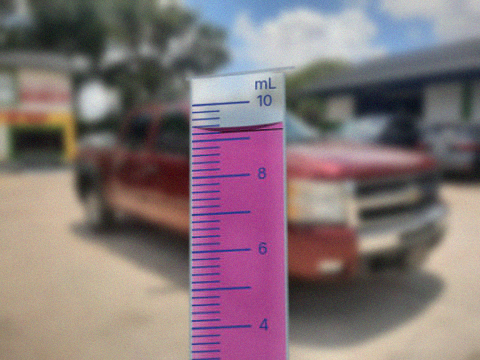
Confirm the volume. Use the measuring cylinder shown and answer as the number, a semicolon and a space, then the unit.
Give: 9.2; mL
